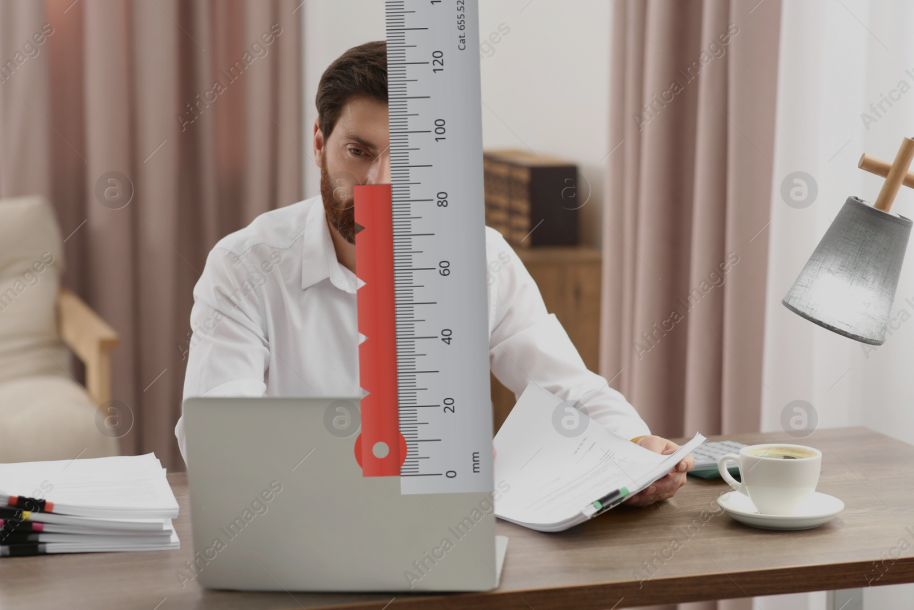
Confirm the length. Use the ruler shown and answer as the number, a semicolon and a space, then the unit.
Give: 85; mm
